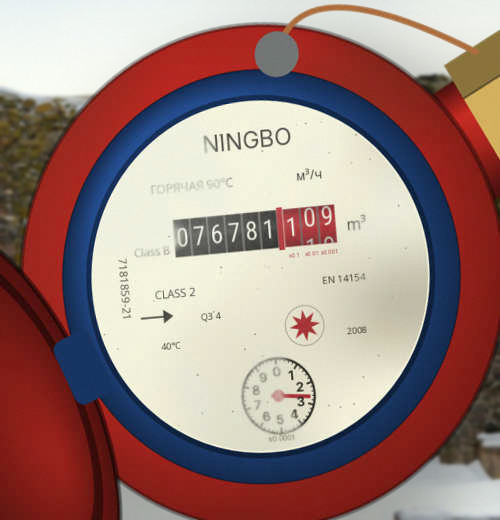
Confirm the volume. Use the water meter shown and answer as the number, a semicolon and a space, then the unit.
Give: 76781.1092; m³
